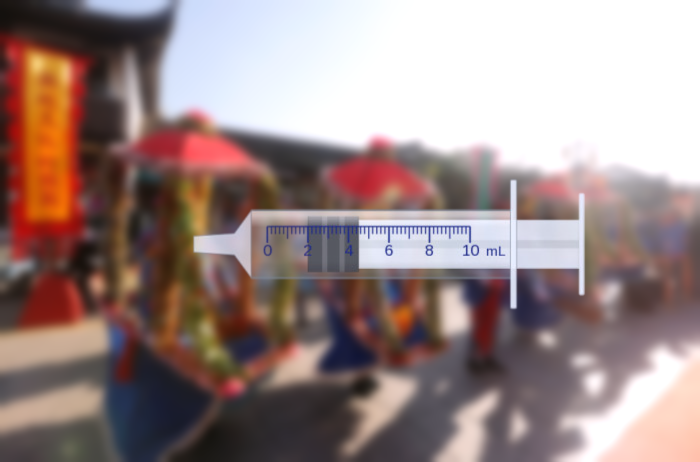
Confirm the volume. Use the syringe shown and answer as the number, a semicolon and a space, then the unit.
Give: 2; mL
